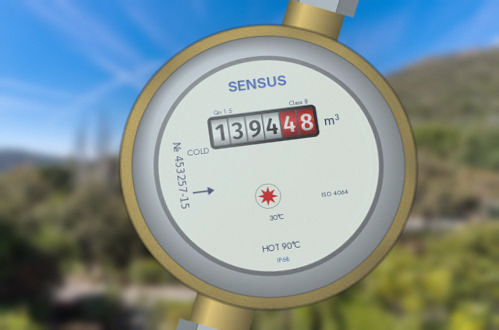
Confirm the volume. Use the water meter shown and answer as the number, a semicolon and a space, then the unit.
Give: 1394.48; m³
